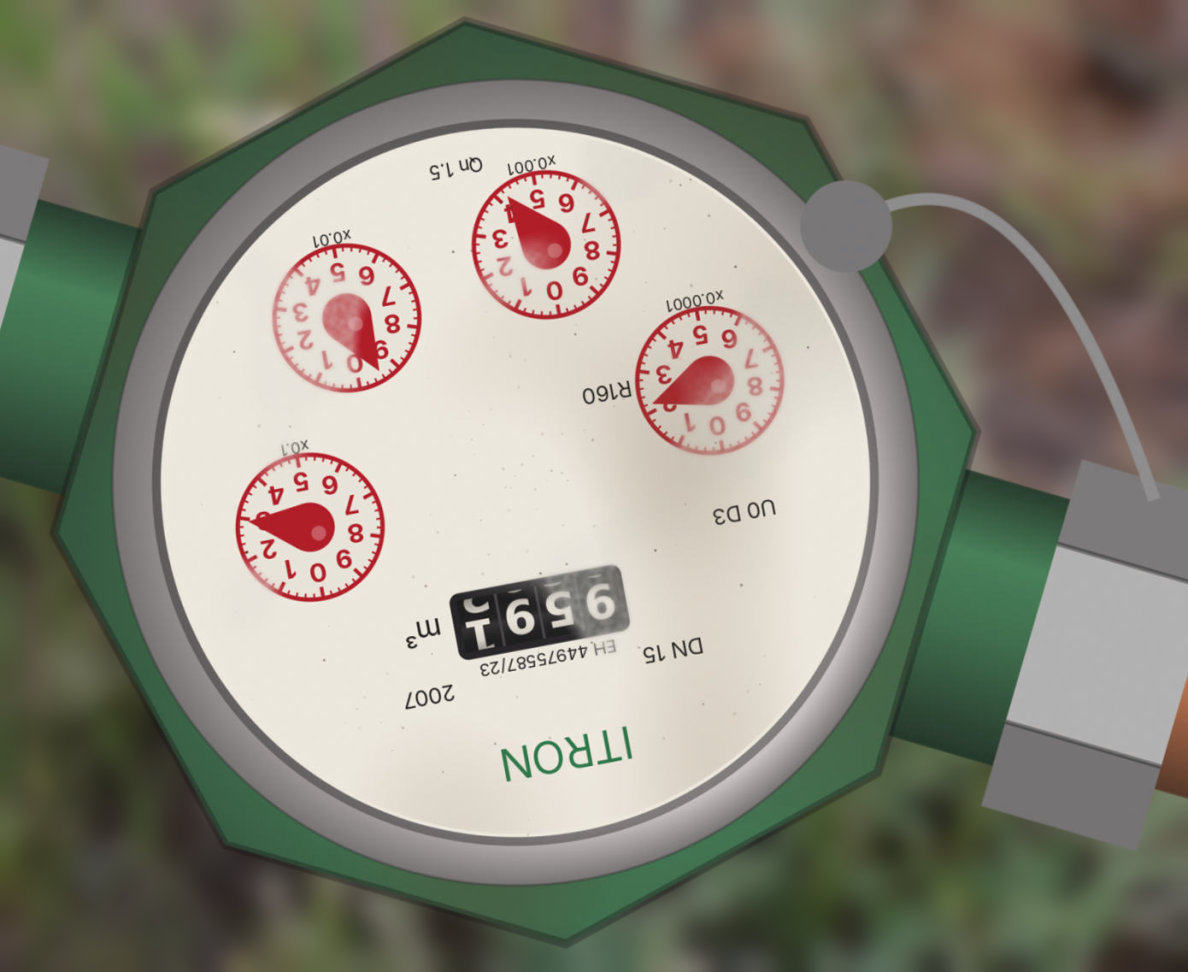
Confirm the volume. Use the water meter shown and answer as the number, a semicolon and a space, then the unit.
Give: 9591.2942; m³
